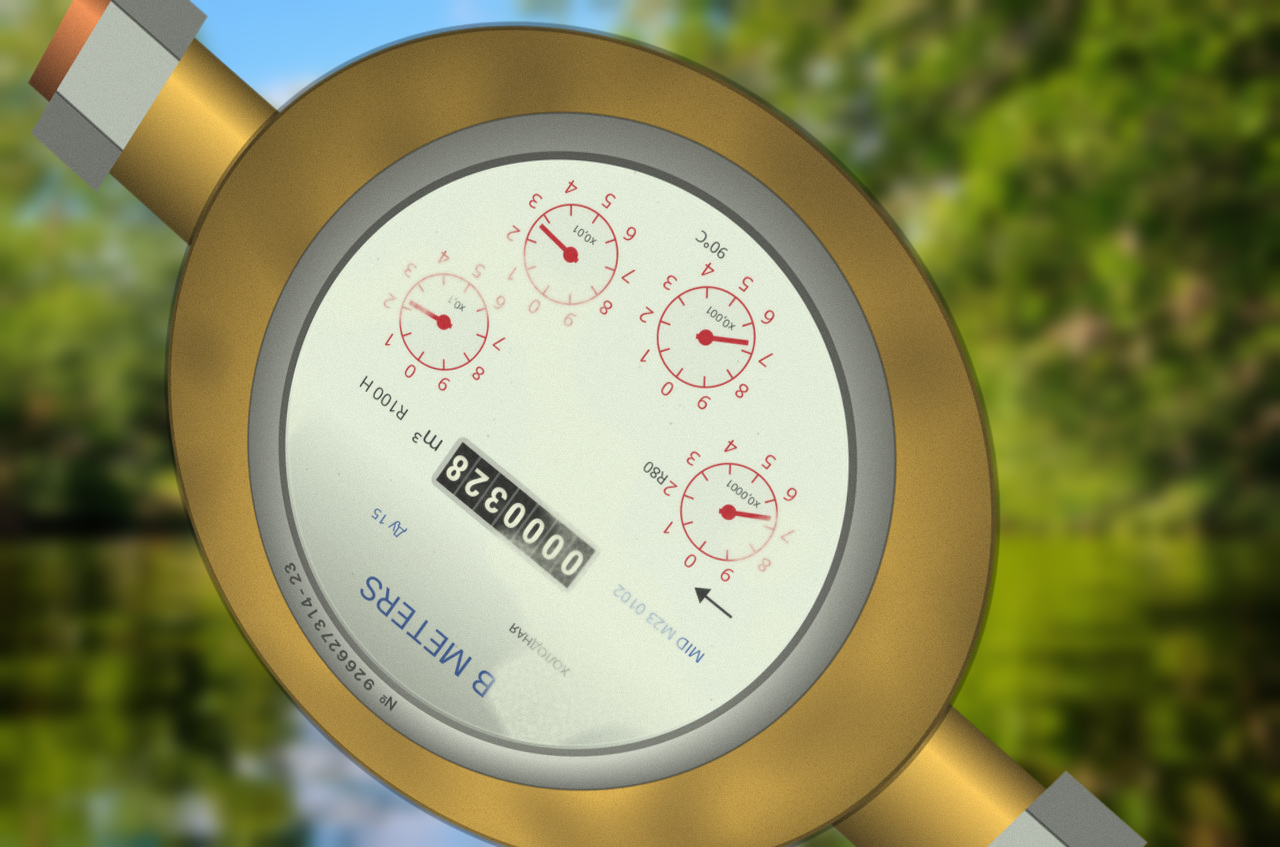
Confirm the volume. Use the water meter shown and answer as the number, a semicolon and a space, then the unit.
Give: 328.2266; m³
